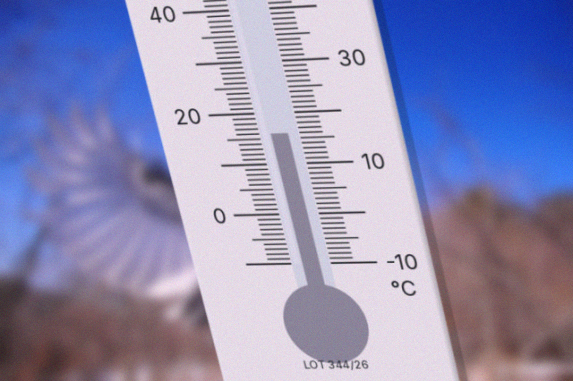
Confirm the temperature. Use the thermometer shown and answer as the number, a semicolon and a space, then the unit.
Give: 16; °C
